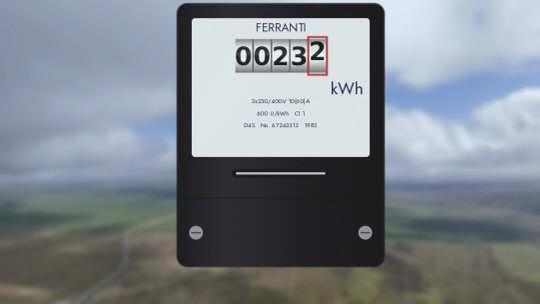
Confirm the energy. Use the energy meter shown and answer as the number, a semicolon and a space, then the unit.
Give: 23.2; kWh
